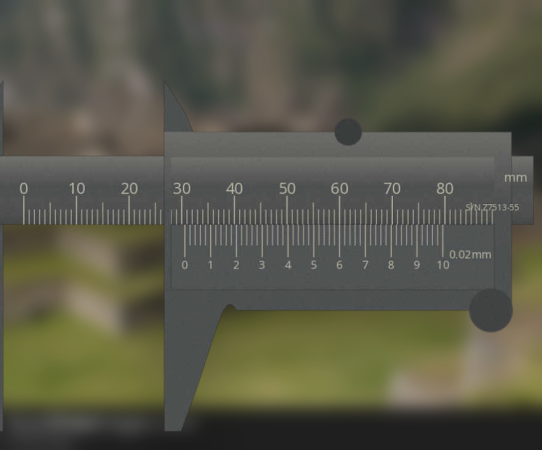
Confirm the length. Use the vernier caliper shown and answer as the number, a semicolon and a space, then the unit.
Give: 30.6; mm
